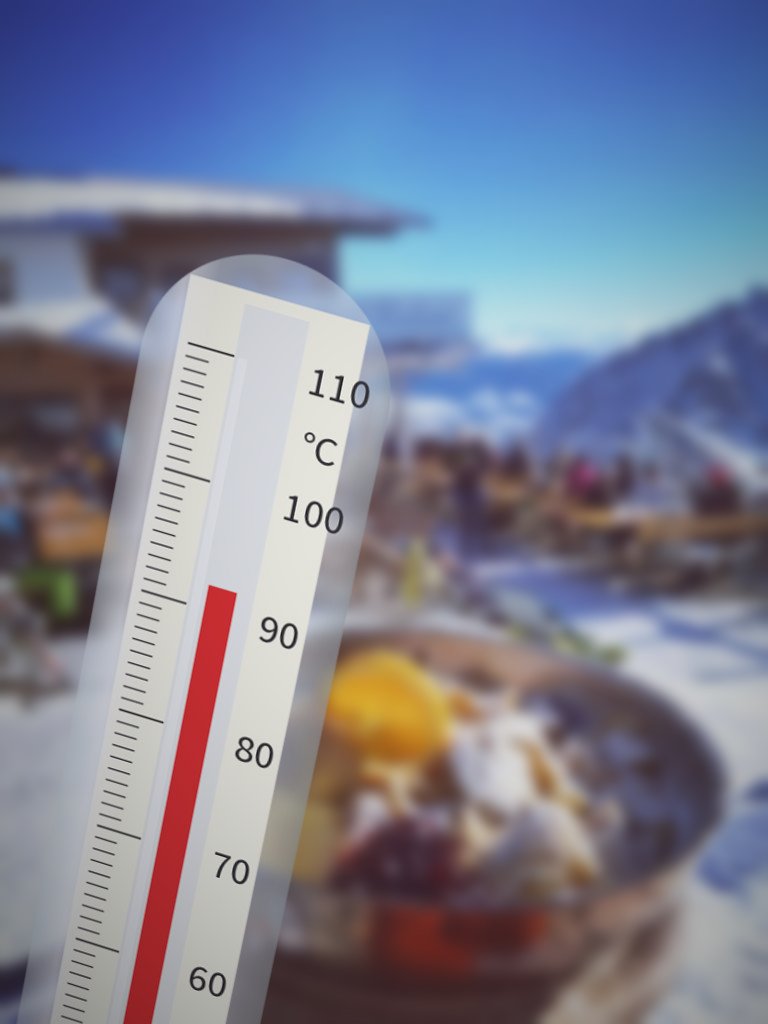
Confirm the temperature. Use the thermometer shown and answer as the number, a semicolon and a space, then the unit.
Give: 92; °C
